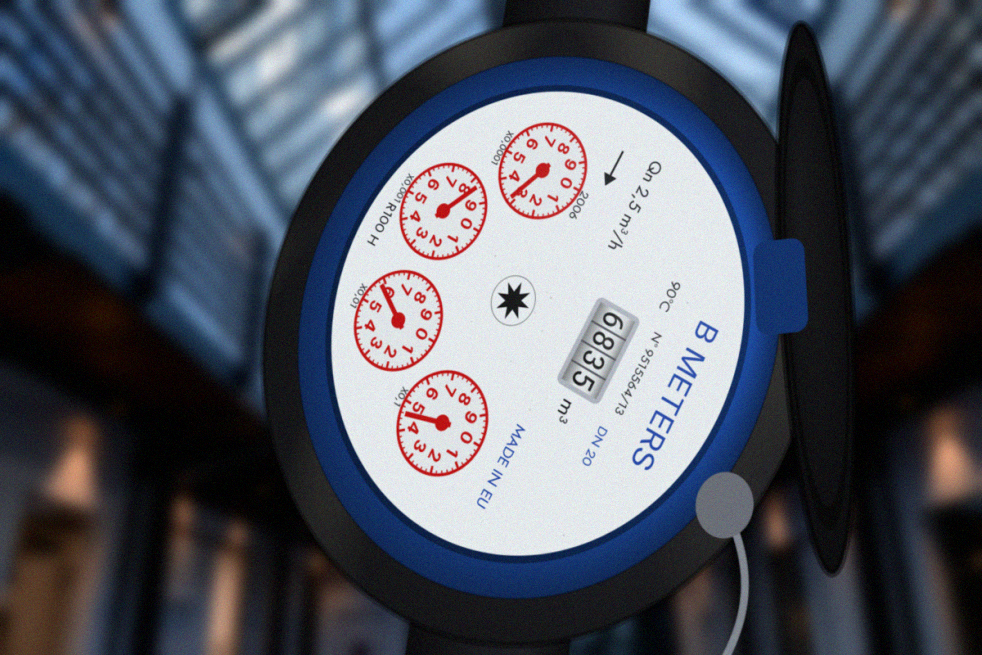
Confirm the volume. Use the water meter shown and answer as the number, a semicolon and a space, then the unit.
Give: 6835.4583; m³
